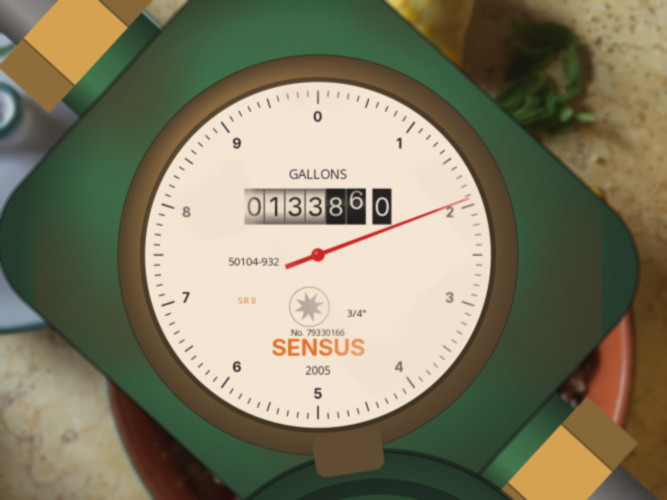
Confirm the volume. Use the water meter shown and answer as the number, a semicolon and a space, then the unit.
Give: 133861.9; gal
